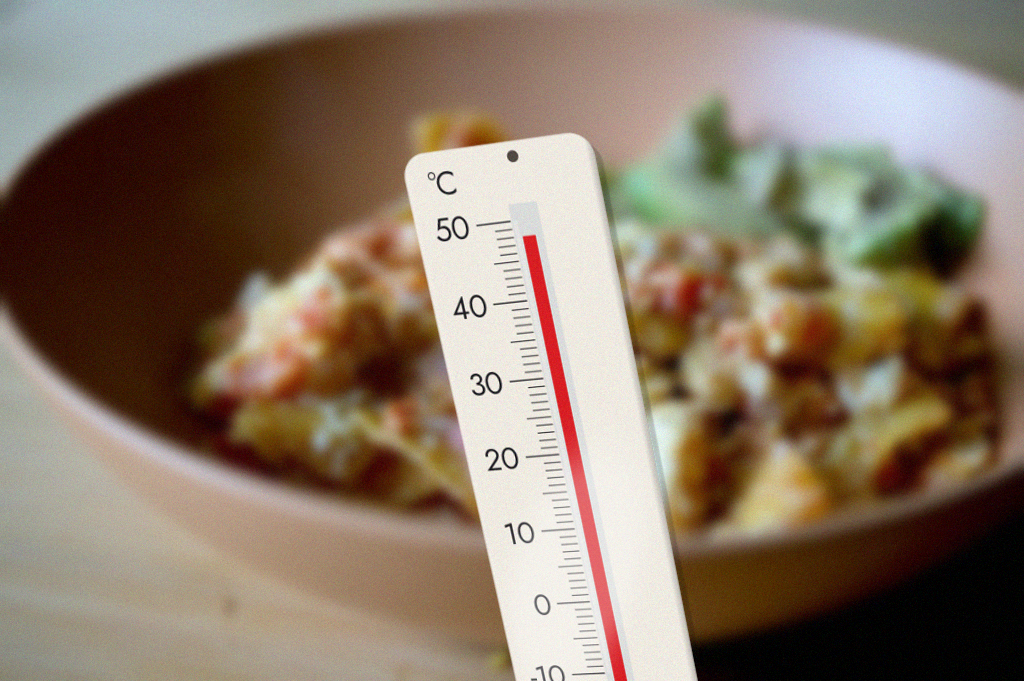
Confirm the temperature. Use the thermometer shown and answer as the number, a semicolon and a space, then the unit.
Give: 48; °C
